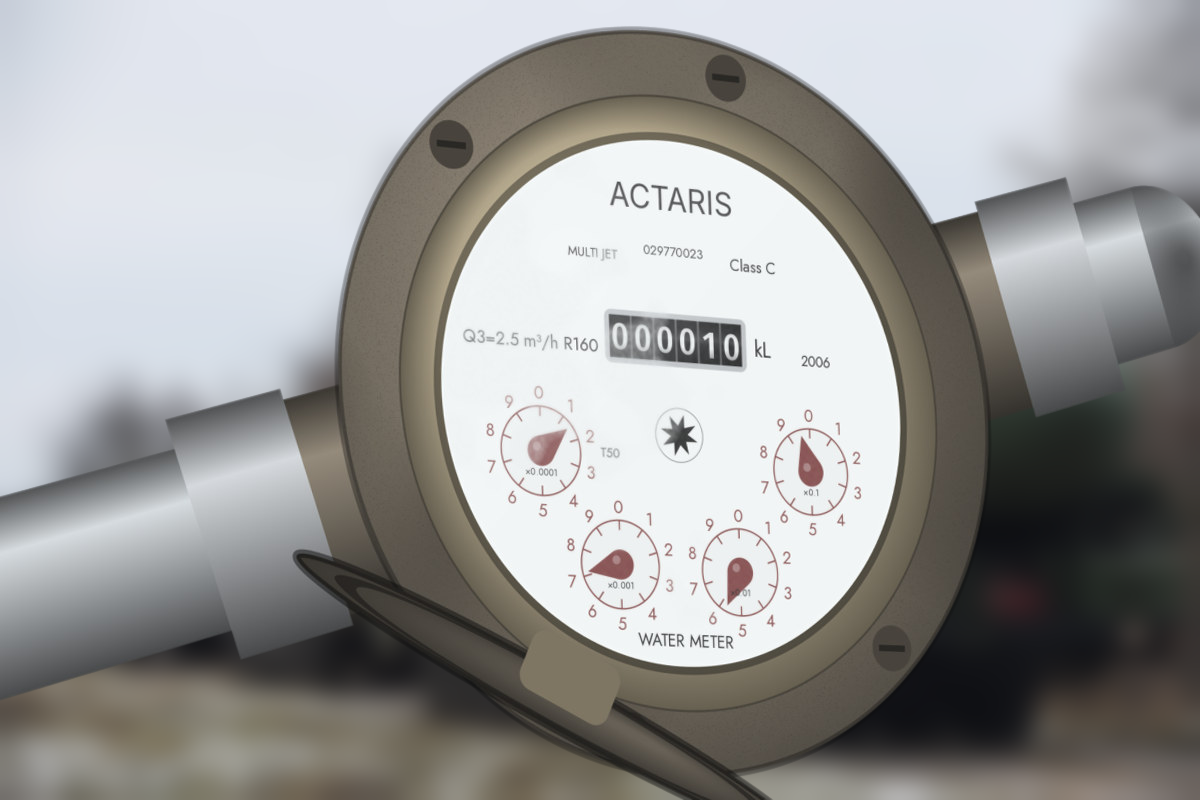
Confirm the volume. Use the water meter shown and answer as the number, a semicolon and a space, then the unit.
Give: 9.9571; kL
